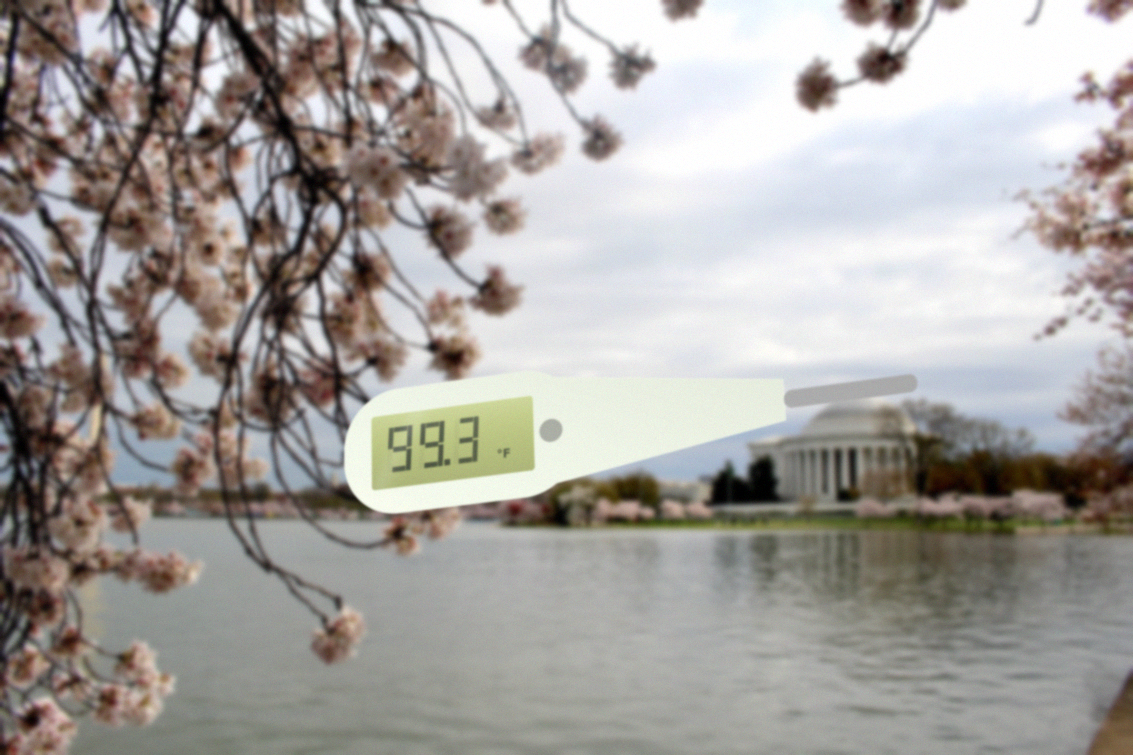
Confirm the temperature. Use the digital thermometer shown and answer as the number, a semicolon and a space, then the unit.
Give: 99.3; °F
